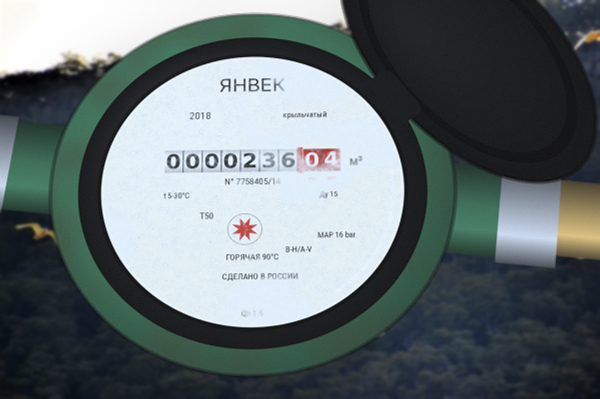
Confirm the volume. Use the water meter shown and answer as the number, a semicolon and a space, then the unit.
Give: 236.04; m³
